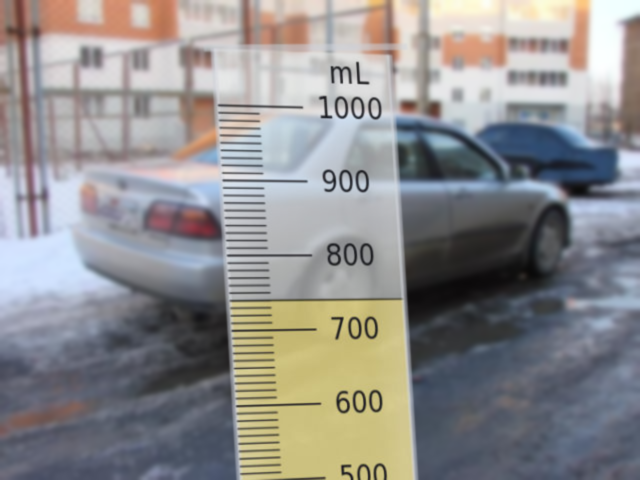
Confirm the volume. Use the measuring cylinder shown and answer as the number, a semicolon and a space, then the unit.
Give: 740; mL
